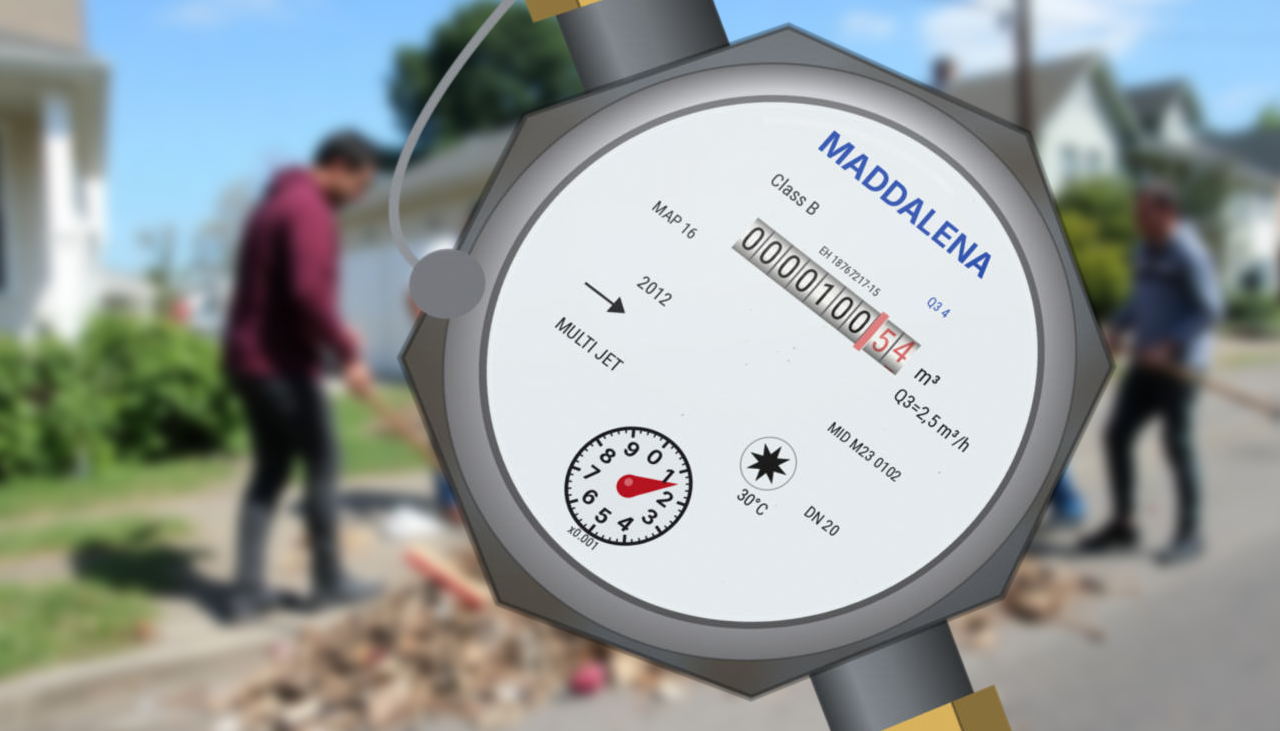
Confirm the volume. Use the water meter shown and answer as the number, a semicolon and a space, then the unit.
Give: 100.541; m³
